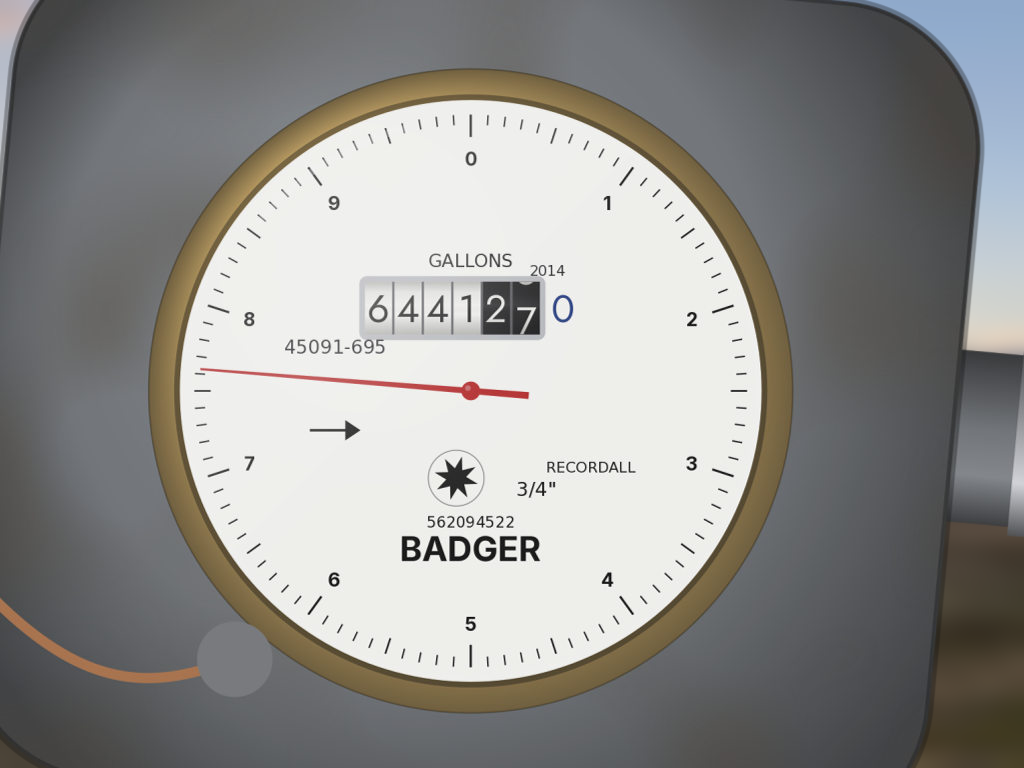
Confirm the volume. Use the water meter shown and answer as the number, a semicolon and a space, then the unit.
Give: 6441267.6; gal
